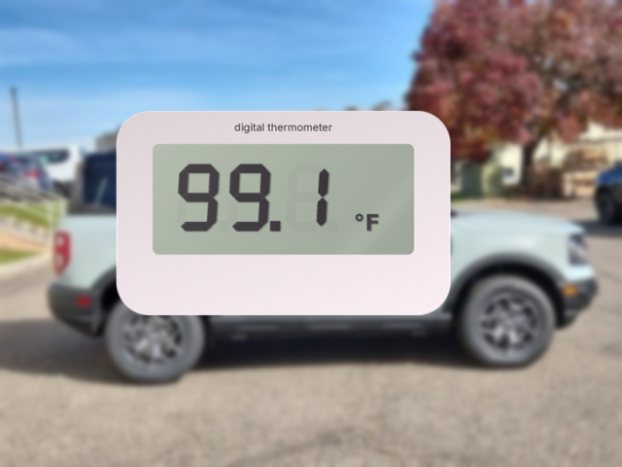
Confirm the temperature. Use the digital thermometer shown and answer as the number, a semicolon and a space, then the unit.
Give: 99.1; °F
